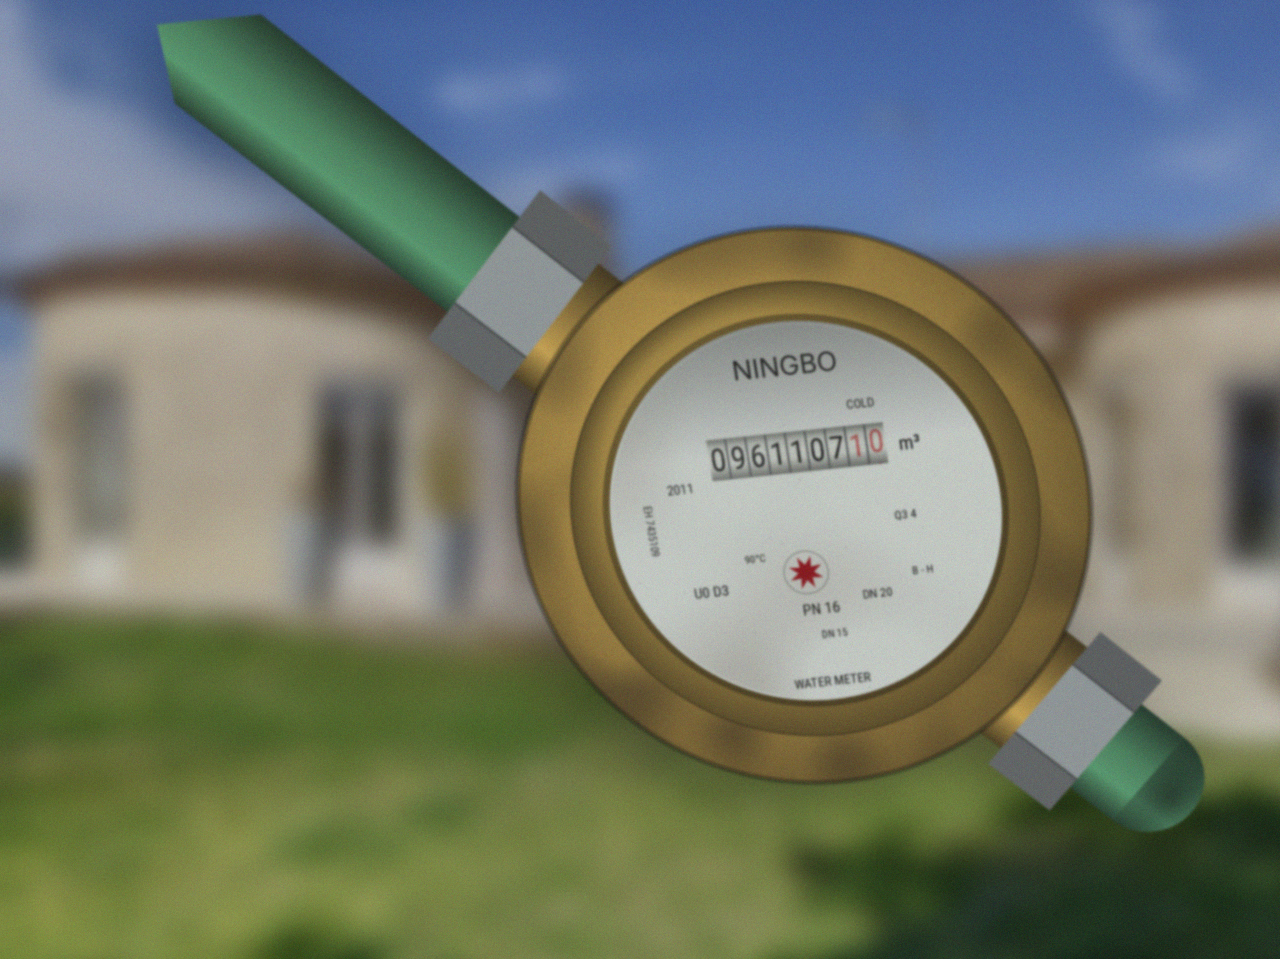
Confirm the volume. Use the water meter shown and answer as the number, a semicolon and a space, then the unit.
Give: 961107.10; m³
